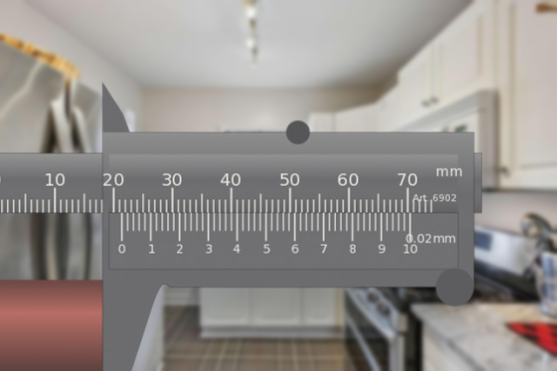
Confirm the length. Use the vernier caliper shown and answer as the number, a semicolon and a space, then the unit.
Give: 21.4; mm
